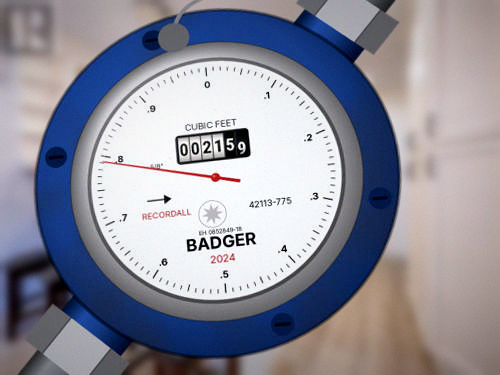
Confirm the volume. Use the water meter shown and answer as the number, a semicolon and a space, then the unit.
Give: 2158.79; ft³
